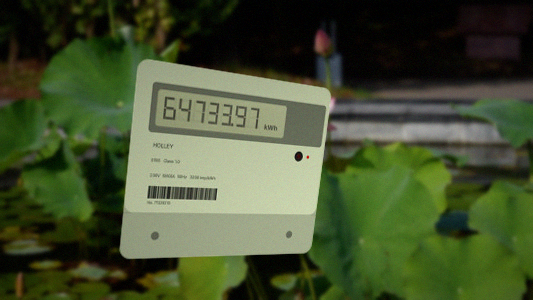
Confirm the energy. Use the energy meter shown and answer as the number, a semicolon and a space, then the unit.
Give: 64733.97; kWh
